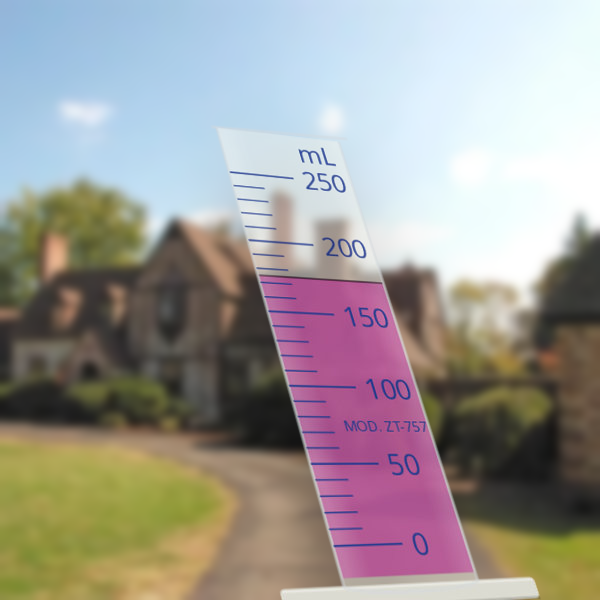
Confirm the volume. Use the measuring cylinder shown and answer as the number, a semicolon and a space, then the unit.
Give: 175; mL
